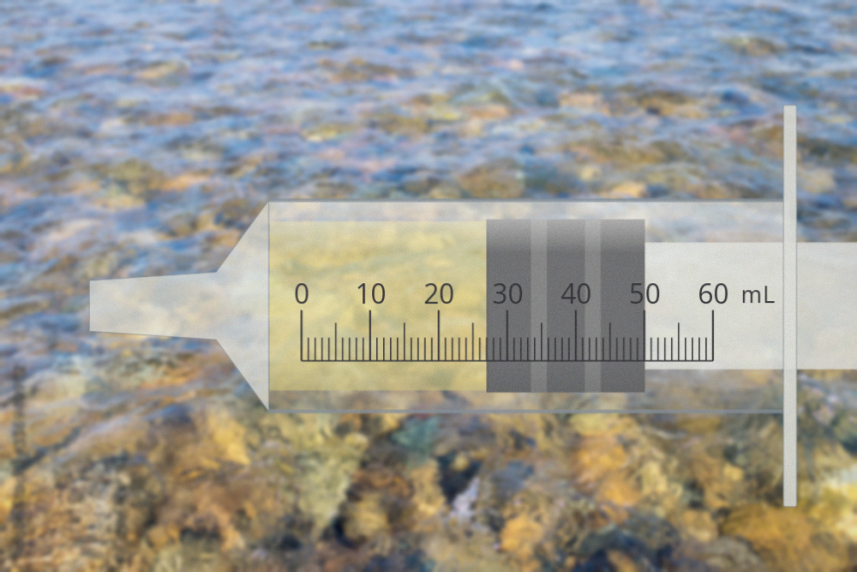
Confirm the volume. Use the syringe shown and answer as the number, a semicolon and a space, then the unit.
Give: 27; mL
